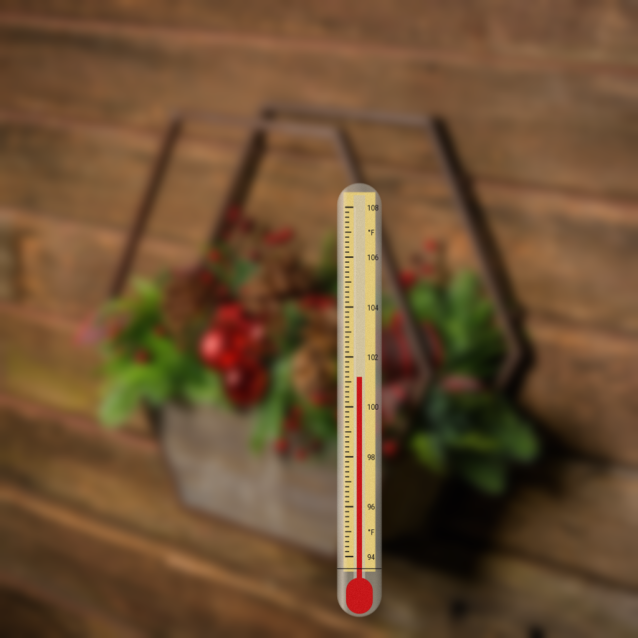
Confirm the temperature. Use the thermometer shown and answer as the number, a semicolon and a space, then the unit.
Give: 101.2; °F
